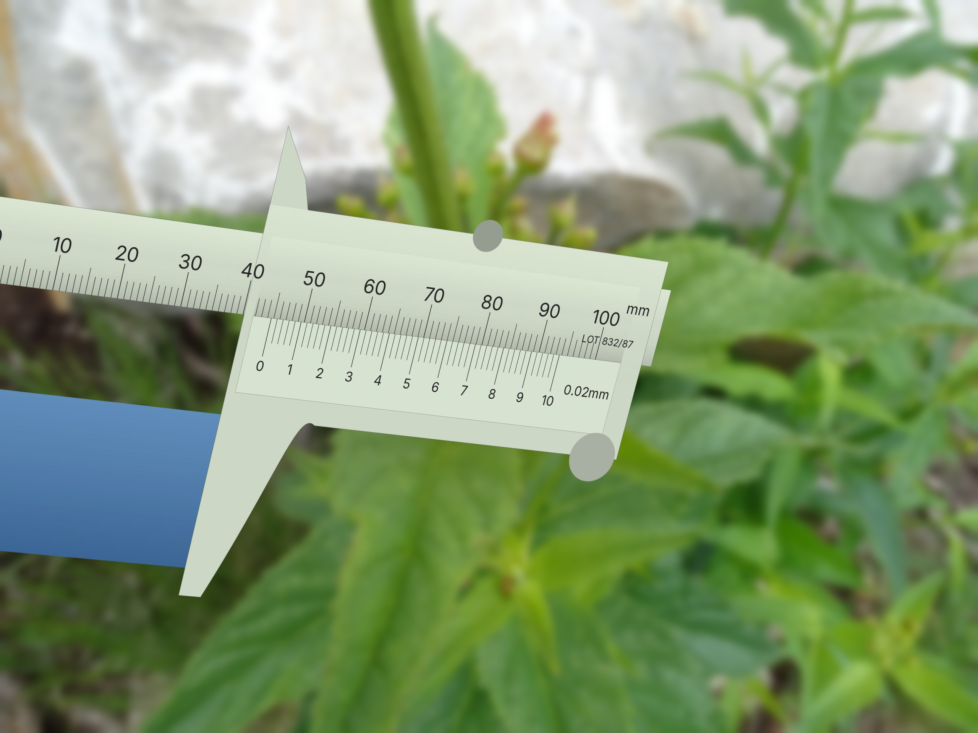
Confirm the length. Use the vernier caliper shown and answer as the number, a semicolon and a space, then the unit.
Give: 44.6; mm
